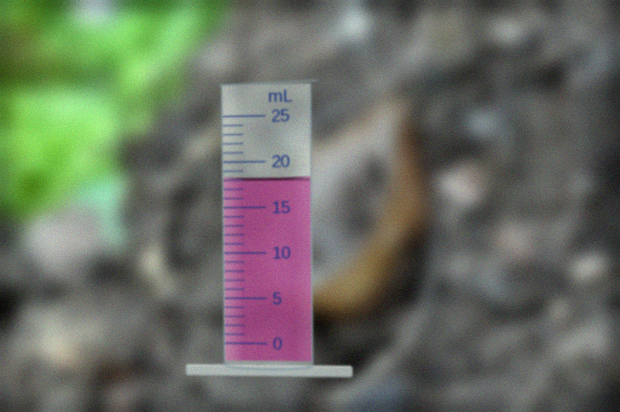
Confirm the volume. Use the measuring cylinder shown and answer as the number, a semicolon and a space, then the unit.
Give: 18; mL
